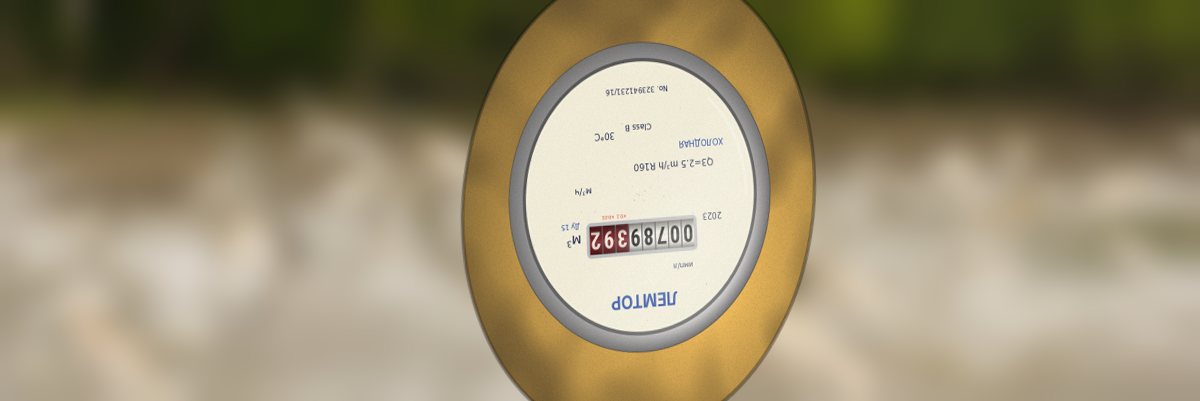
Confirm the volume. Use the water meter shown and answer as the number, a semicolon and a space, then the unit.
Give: 789.392; m³
